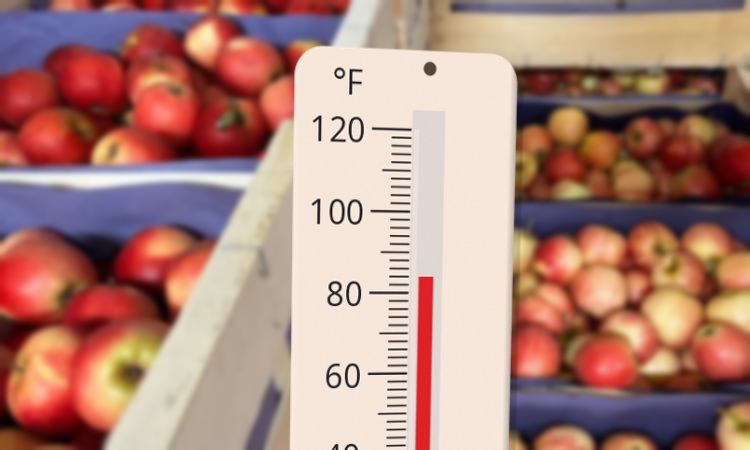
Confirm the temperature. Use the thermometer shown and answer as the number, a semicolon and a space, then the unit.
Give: 84; °F
